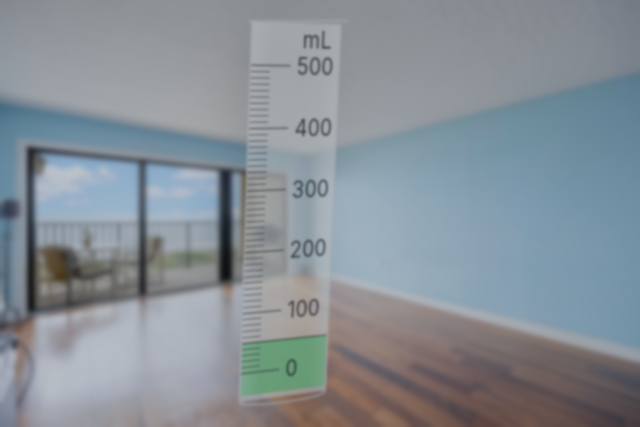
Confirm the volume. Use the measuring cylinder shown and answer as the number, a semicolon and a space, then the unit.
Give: 50; mL
